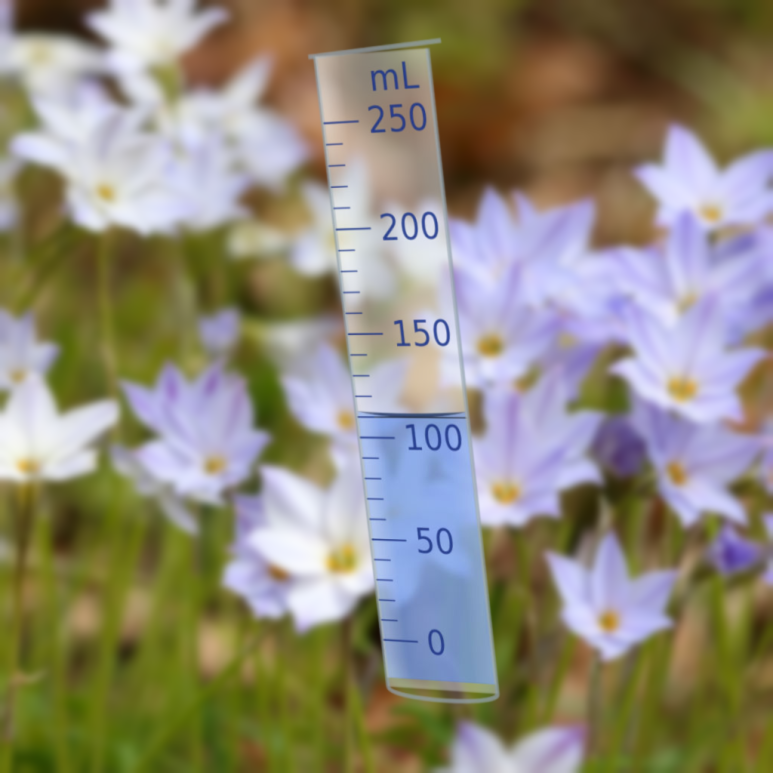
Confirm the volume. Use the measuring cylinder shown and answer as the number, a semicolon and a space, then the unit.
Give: 110; mL
